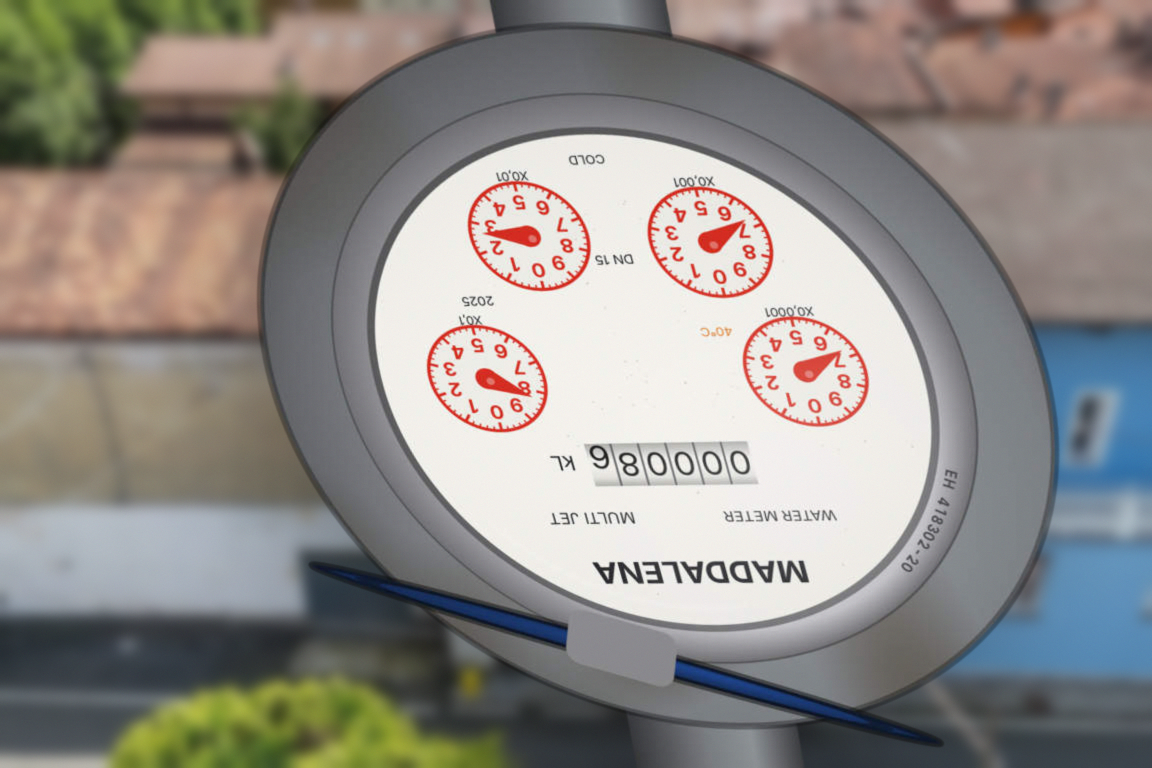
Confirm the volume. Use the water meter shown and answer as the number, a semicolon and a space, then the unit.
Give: 85.8266; kL
